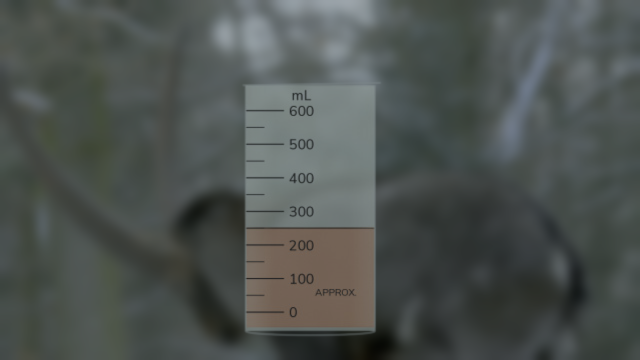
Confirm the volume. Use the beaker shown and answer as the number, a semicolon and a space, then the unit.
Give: 250; mL
